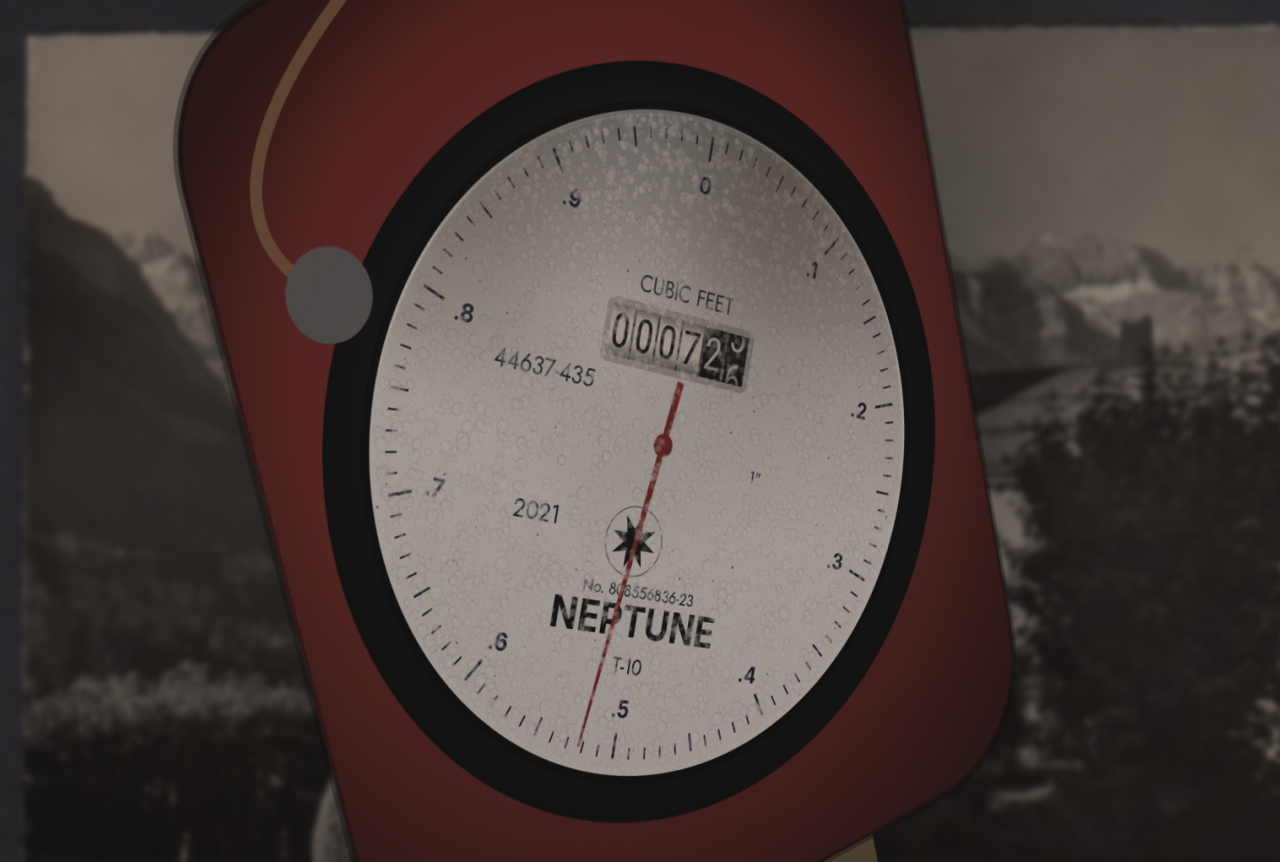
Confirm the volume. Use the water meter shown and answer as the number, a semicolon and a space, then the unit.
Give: 725.52; ft³
